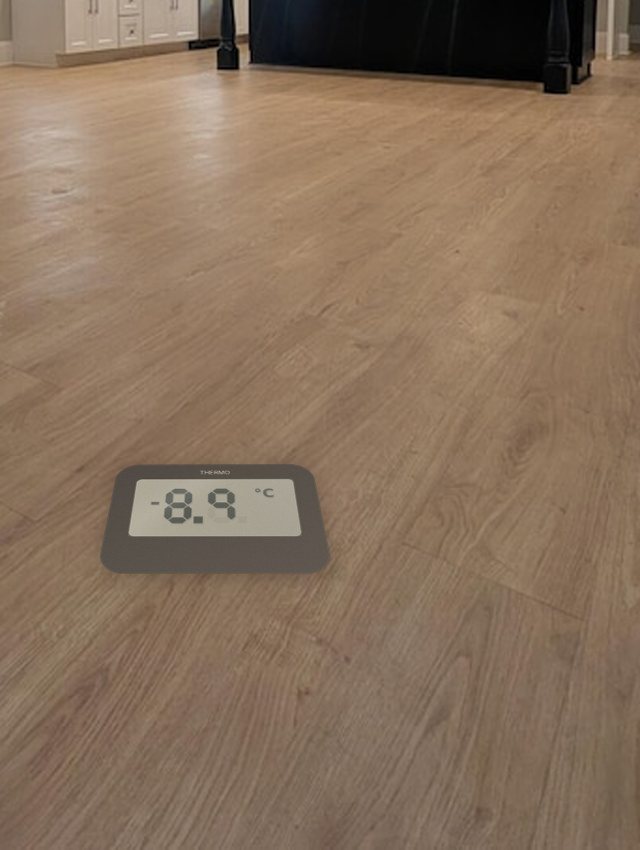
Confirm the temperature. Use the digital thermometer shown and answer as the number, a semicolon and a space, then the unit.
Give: -8.9; °C
